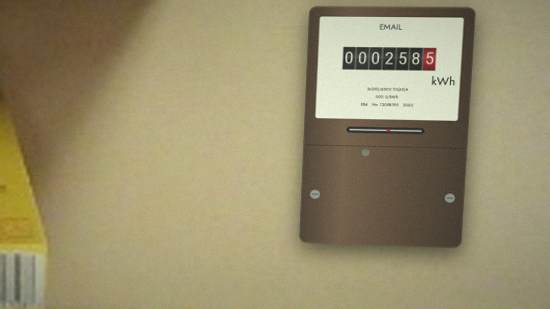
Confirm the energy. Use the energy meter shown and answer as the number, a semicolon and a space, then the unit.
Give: 258.5; kWh
